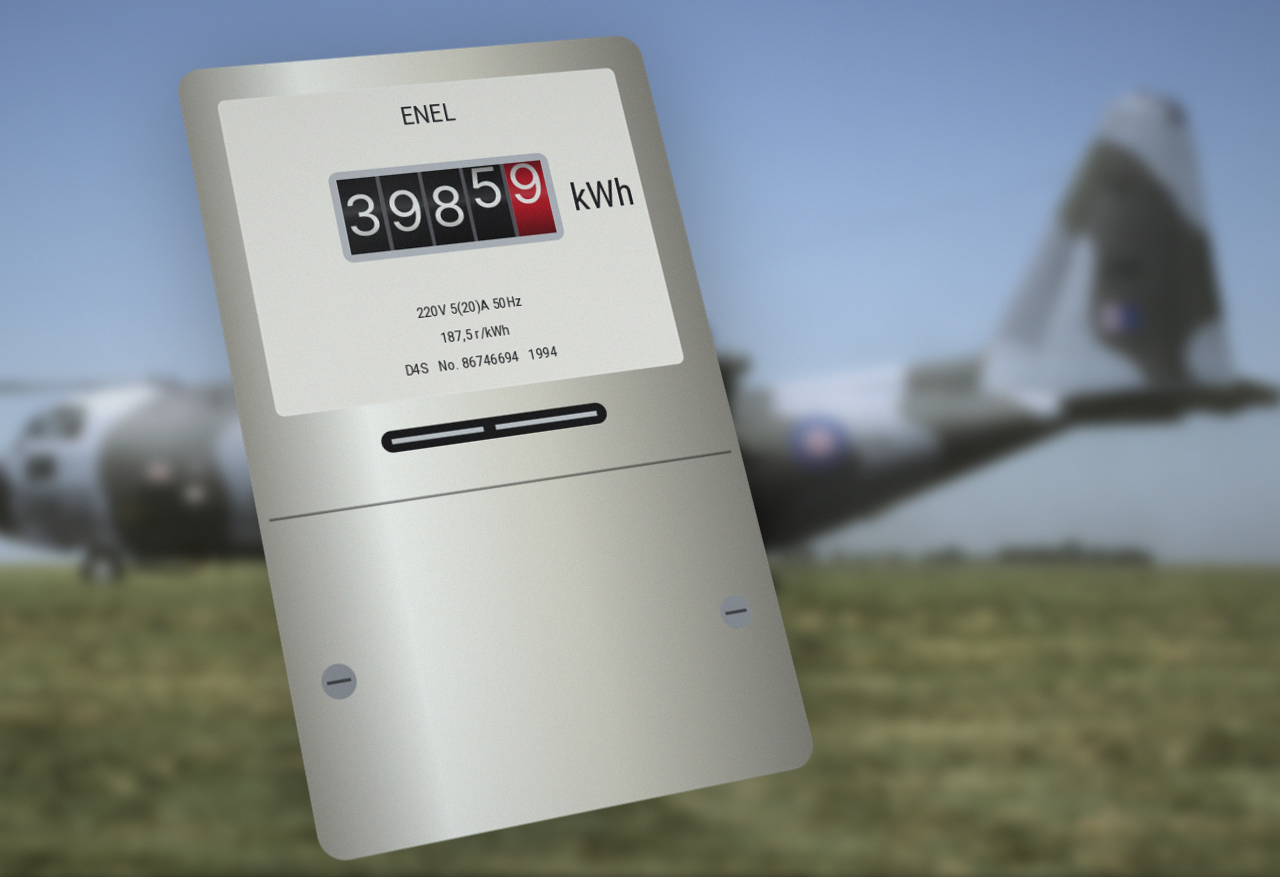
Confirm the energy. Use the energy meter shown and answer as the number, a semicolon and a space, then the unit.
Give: 3985.9; kWh
